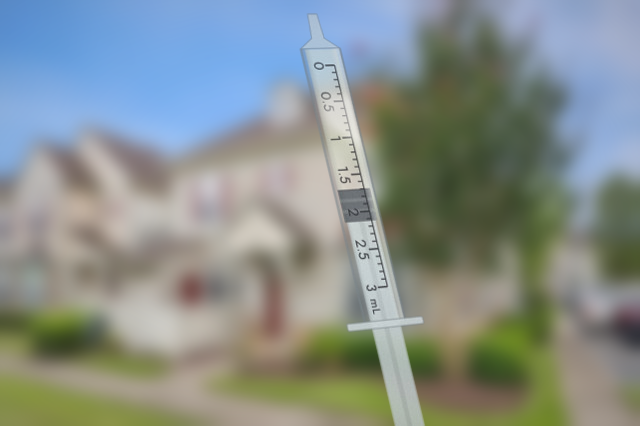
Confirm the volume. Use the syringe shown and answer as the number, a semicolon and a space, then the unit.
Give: 1.7; mL
